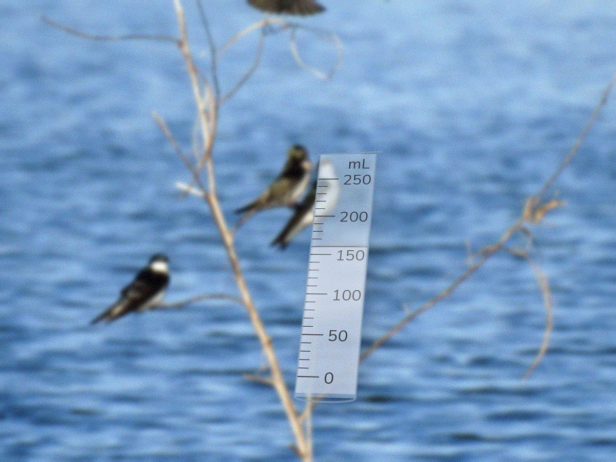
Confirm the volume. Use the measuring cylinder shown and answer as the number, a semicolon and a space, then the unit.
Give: 160; mL
